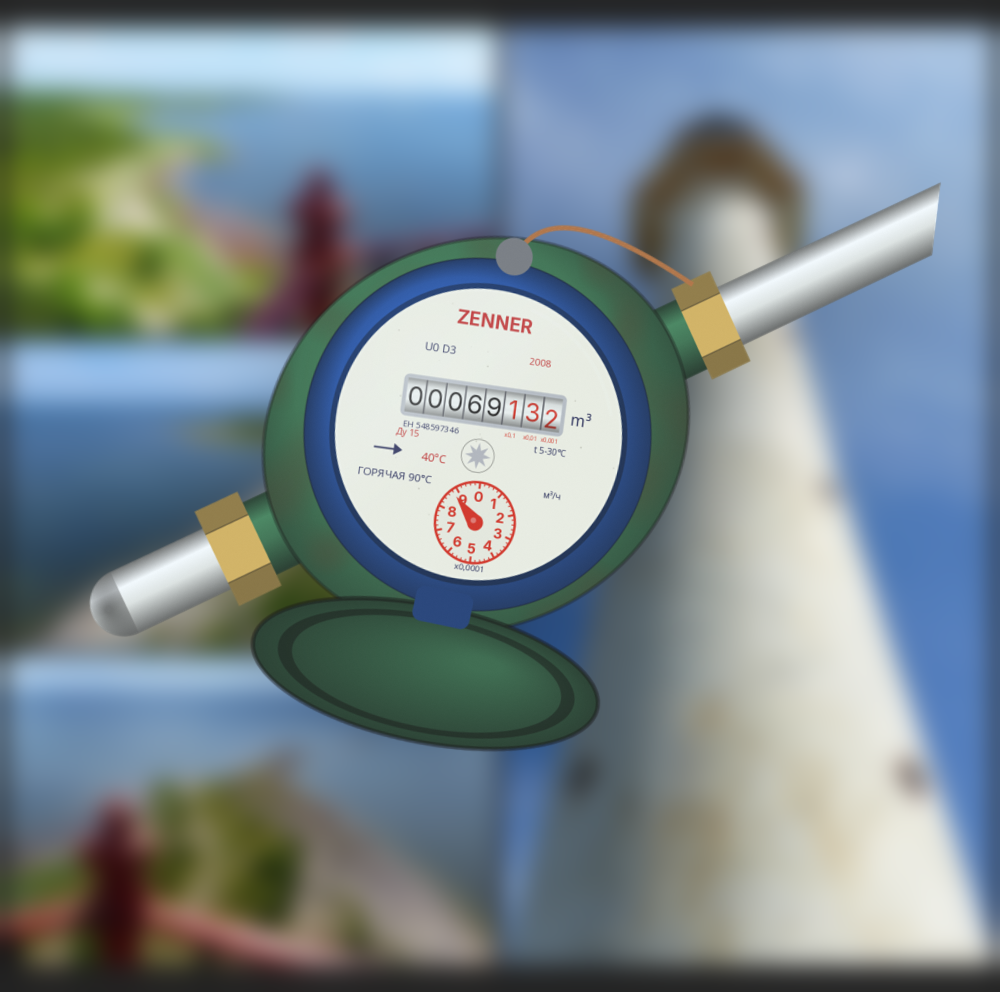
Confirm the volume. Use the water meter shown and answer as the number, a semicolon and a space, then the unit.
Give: 69.1318; m³
